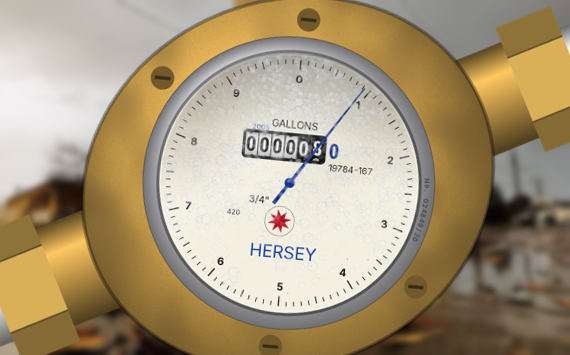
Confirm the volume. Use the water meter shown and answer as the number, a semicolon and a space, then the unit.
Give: 80.9; gal
